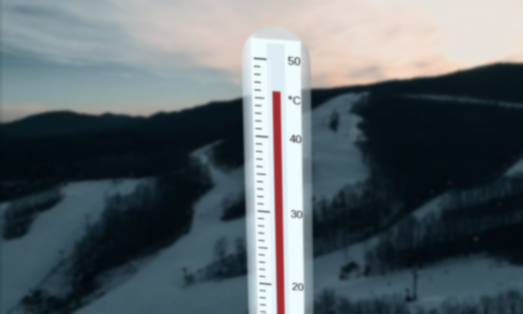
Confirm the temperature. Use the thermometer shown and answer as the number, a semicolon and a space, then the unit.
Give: 46; °C
